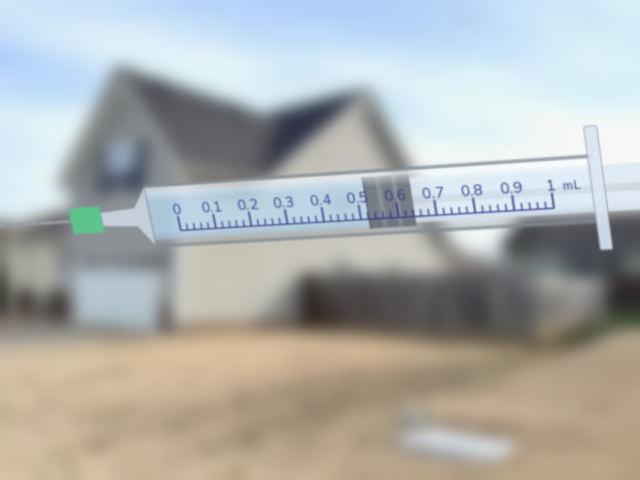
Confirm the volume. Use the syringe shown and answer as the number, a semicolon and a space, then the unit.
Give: 0.52; mL
